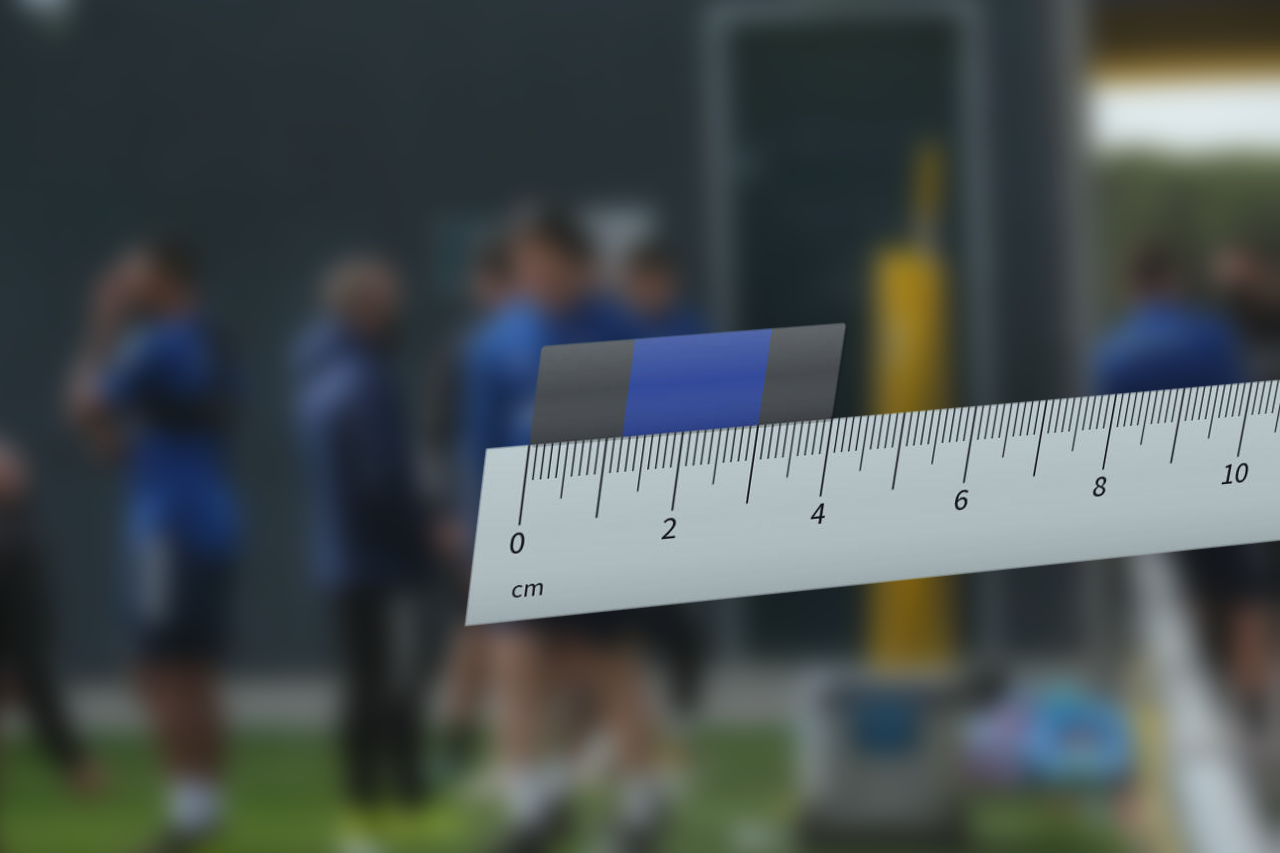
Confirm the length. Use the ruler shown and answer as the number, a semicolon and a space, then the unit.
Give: 4; cm
